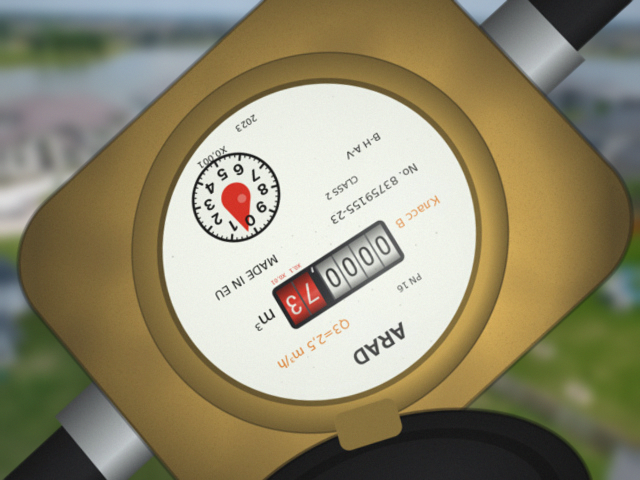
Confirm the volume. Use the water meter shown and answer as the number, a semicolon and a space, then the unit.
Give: 0.730; m³
